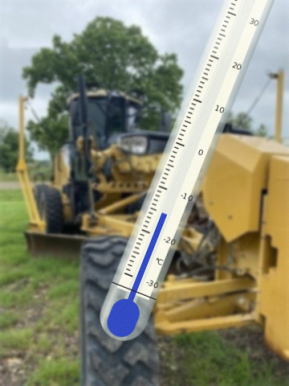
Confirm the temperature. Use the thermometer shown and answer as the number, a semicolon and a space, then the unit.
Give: -15; °C
